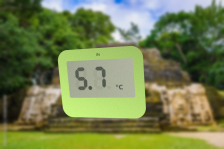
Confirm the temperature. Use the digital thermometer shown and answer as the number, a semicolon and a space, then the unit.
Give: 5.7; °C
